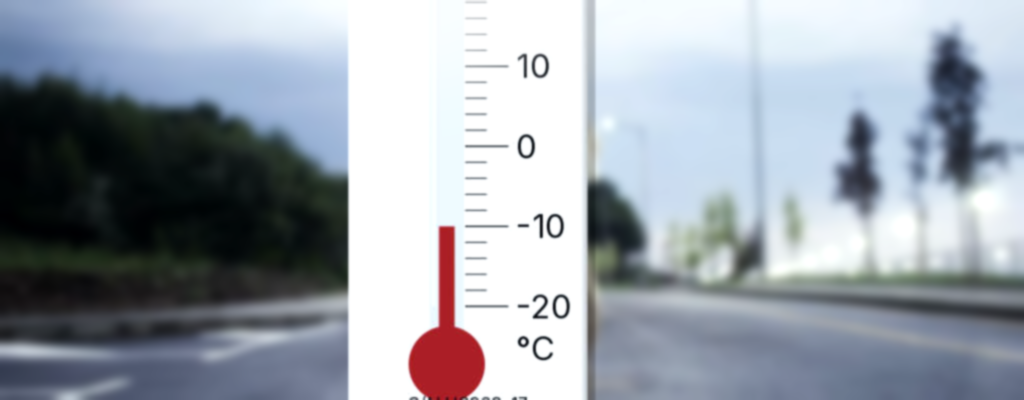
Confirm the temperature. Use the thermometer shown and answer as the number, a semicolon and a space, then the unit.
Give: -10; °C
